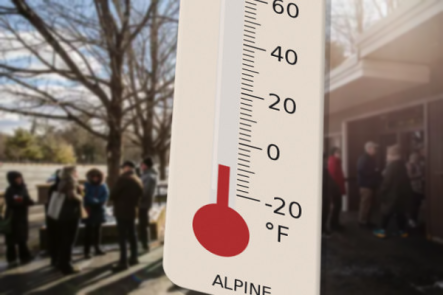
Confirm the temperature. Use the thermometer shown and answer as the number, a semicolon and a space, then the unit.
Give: -10; °F
